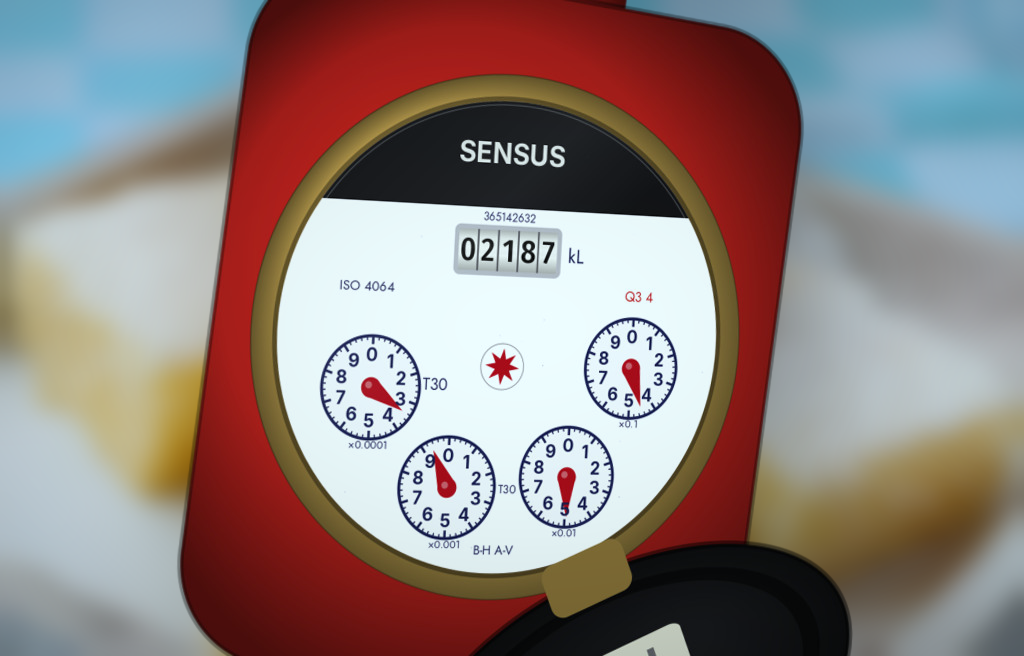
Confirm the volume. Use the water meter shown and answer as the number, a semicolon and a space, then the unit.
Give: 2187.4493; kL
